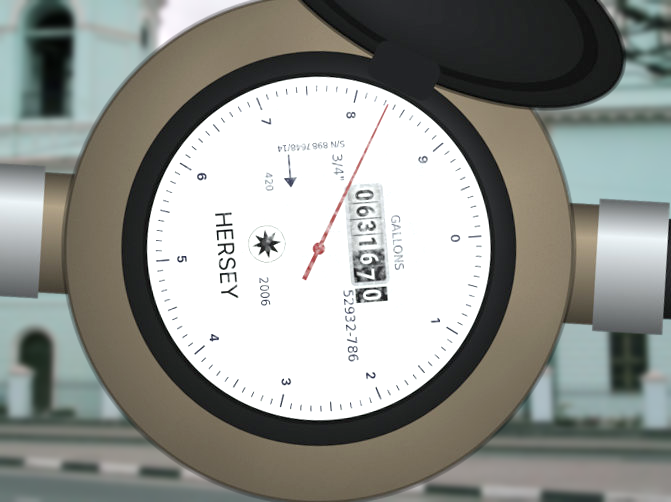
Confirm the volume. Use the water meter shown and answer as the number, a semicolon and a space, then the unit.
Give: 631668.3; gal
